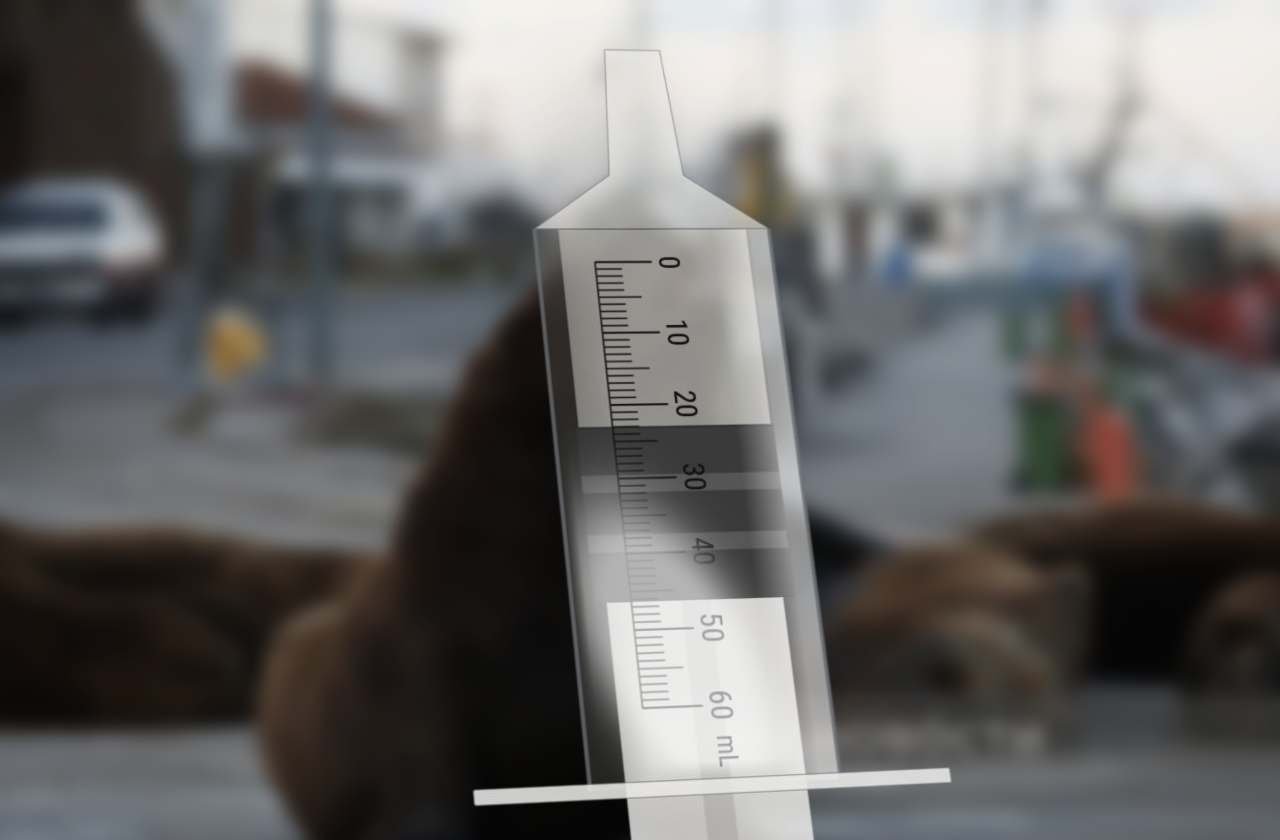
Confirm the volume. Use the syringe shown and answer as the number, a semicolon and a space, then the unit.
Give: 23; mL
